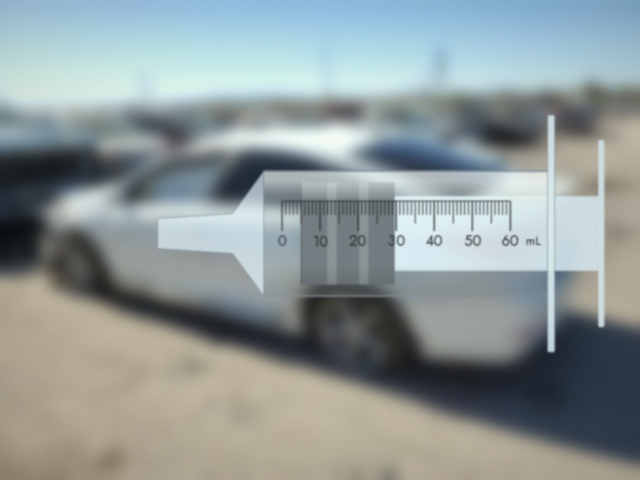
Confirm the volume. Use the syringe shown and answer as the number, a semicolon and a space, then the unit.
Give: 5; mL
